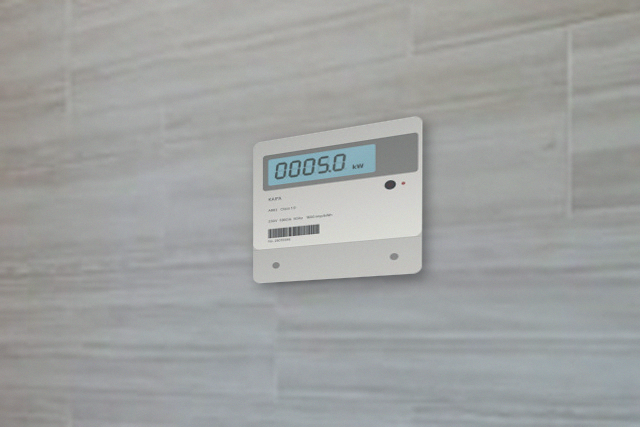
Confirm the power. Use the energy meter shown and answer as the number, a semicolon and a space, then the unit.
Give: 5.0; kW
